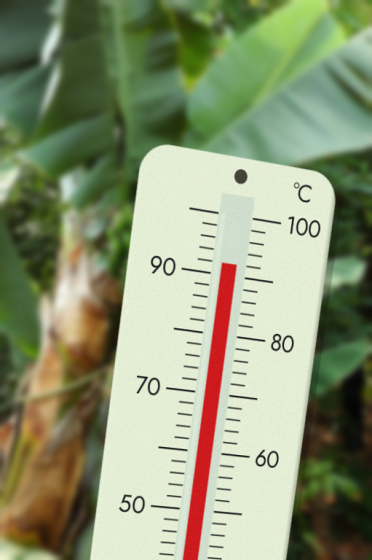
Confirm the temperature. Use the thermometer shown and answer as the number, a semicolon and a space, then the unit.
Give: 92; °C
